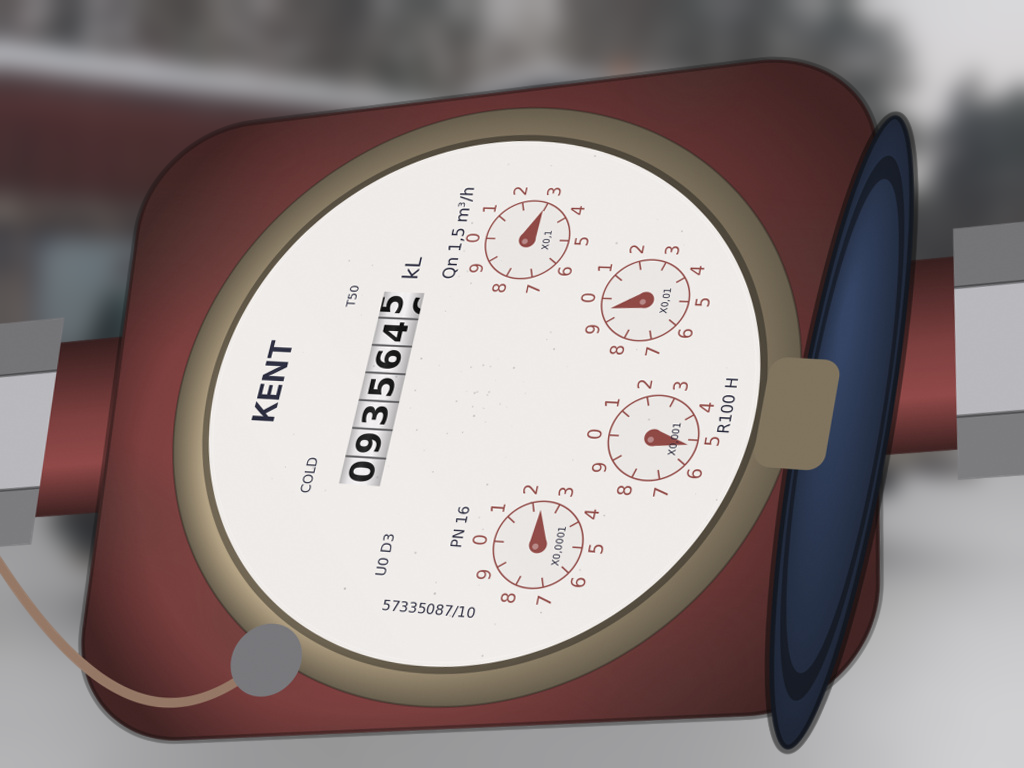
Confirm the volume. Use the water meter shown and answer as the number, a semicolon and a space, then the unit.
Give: 935645.2952; kL
